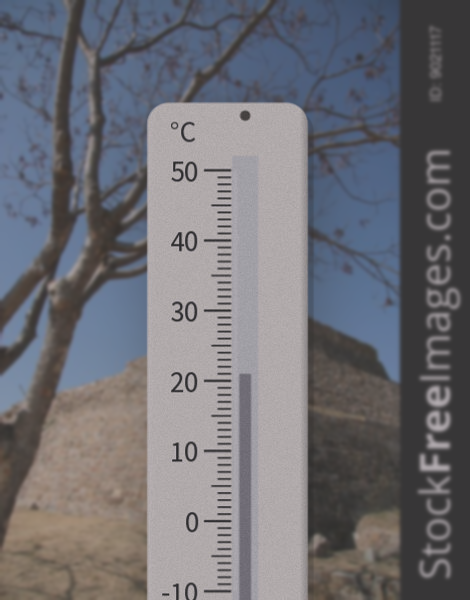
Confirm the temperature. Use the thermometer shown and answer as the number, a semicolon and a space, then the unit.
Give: 21; °C
